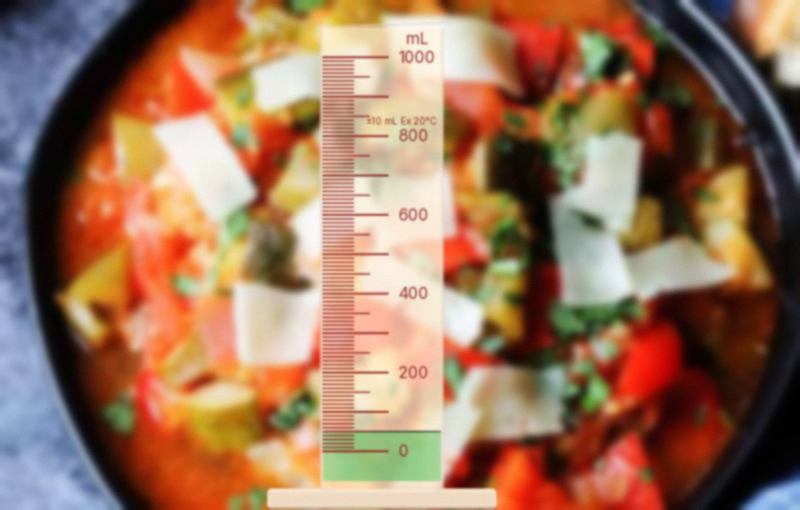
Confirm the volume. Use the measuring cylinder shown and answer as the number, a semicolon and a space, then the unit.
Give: 50; mL
